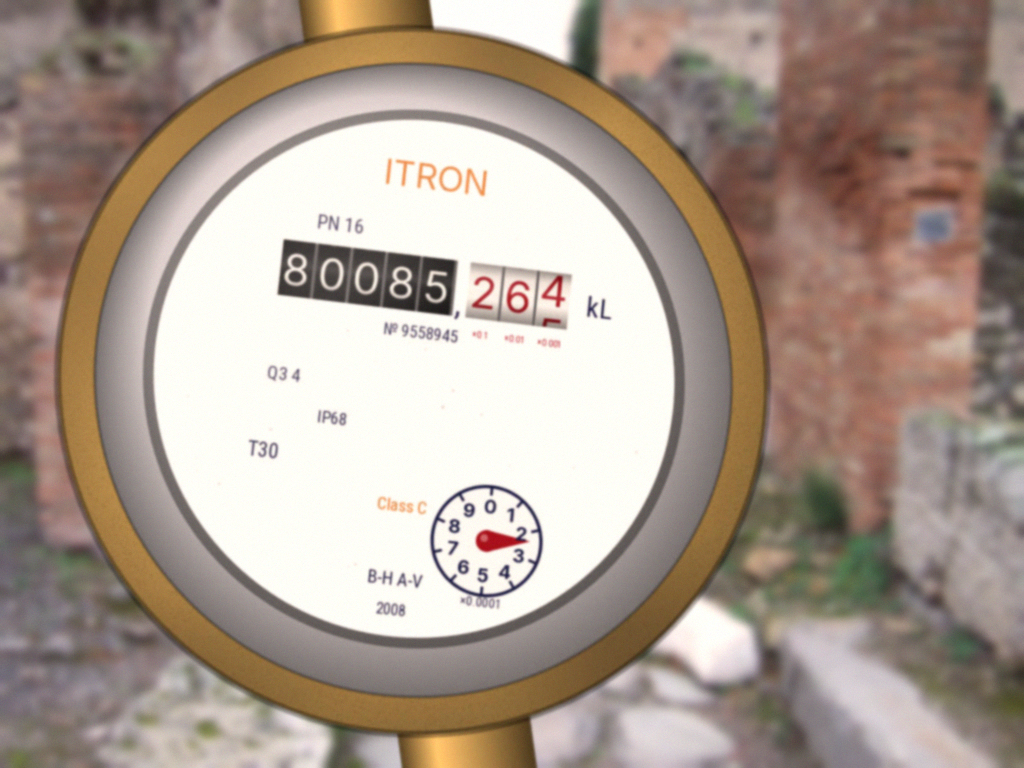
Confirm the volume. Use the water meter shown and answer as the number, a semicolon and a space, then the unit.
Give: 80085.2642; kL
